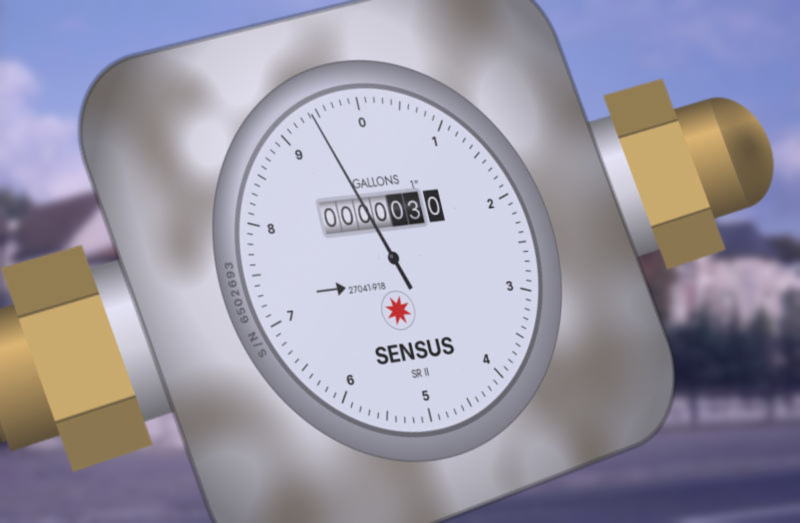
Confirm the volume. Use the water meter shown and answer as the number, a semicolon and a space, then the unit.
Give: 29.4; gal
